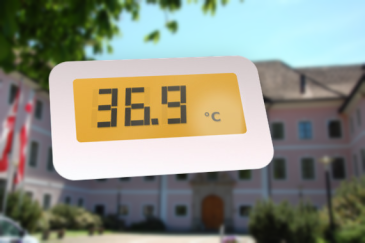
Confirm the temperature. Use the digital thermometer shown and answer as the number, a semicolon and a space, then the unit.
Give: 36.9; °C
